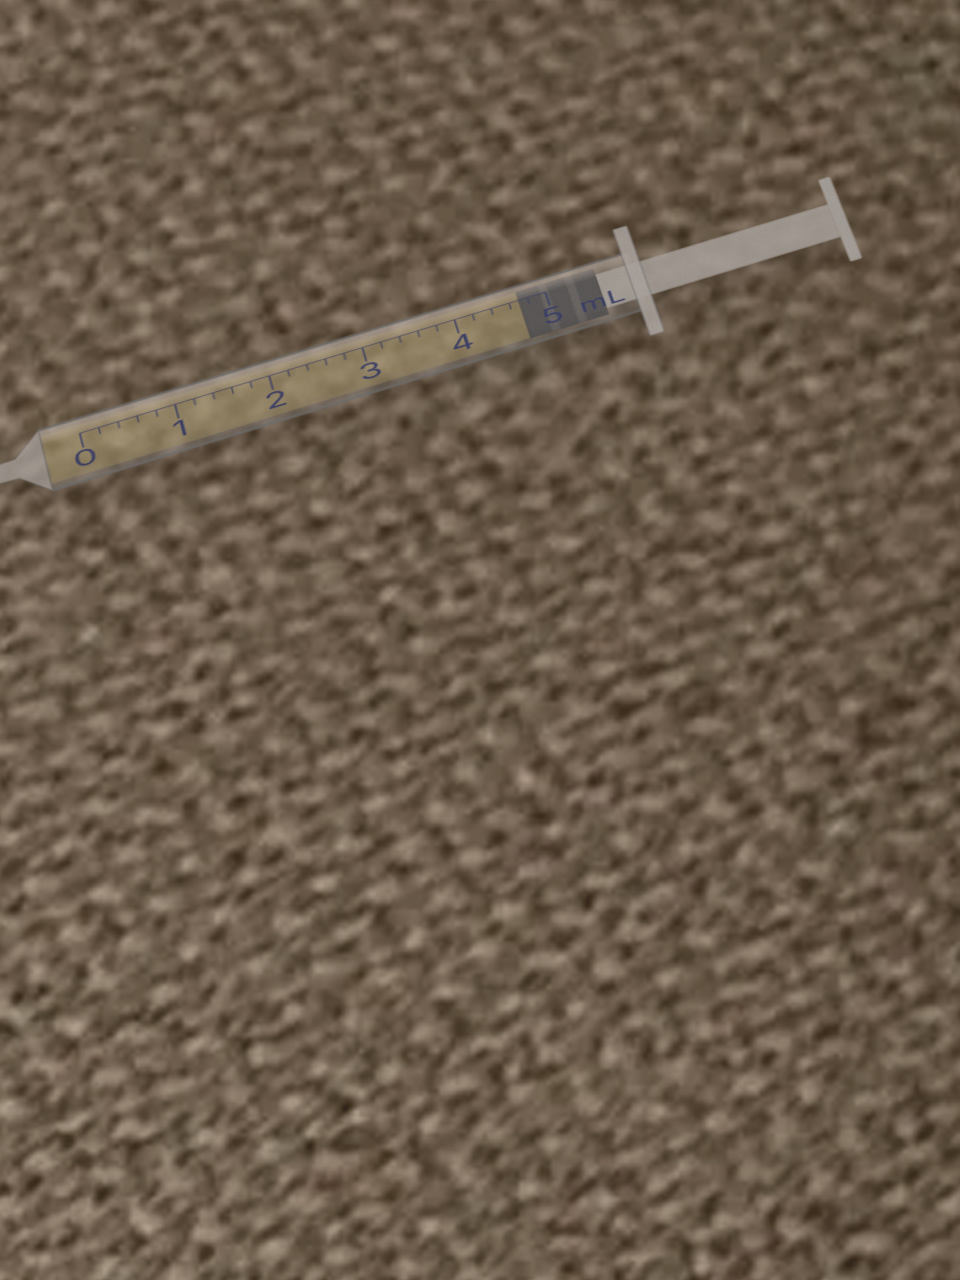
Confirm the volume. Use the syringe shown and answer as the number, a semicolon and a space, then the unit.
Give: 4.7; mL
